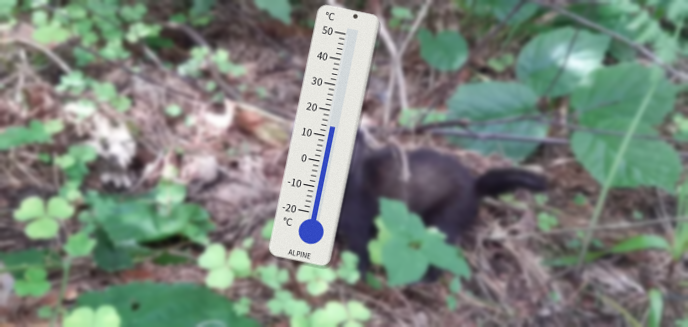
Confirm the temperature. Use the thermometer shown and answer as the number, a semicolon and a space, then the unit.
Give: 14; °C
